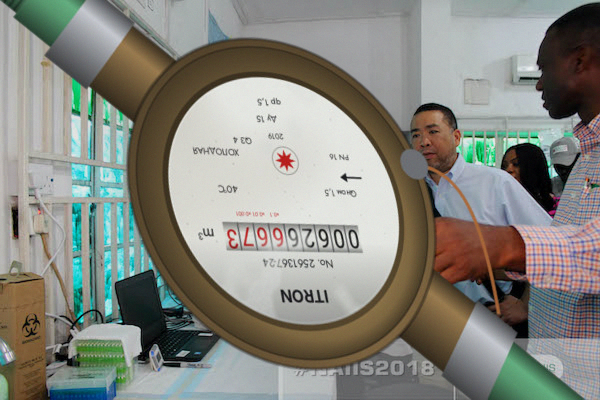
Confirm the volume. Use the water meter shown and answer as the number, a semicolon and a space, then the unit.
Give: 626.6673; m³
